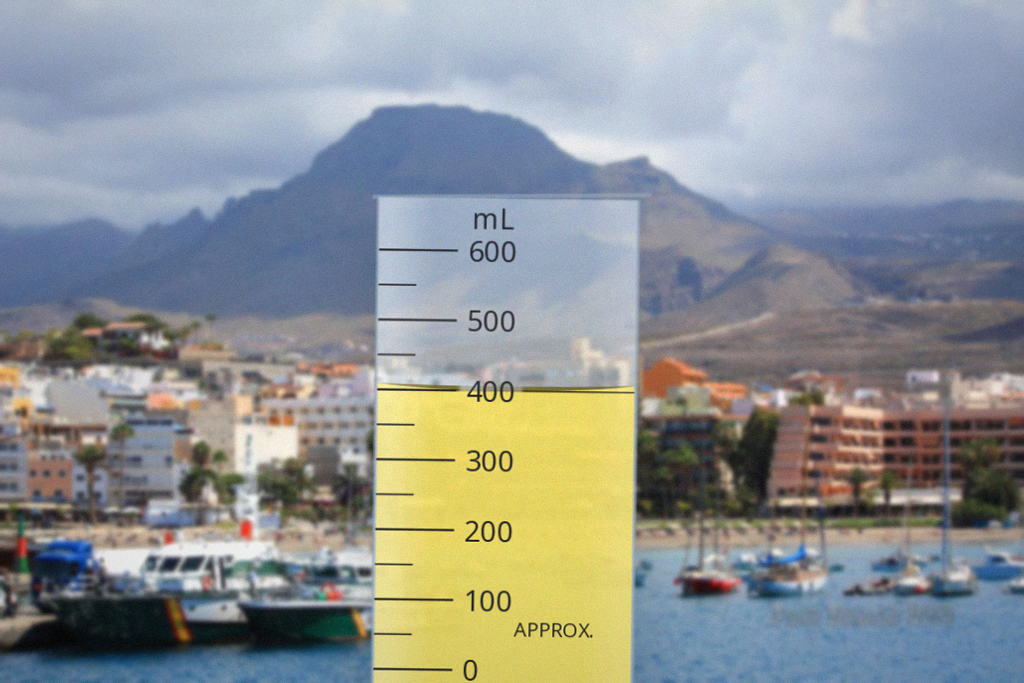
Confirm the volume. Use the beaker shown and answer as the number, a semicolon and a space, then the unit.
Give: 400; mL
